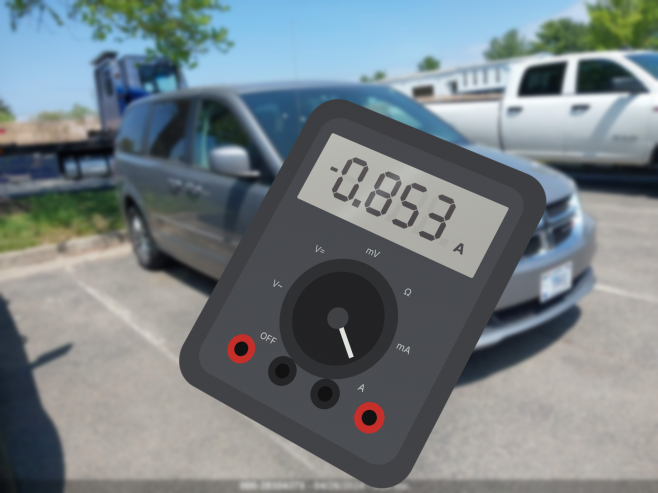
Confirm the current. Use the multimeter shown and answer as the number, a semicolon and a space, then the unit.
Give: -0.853; A
